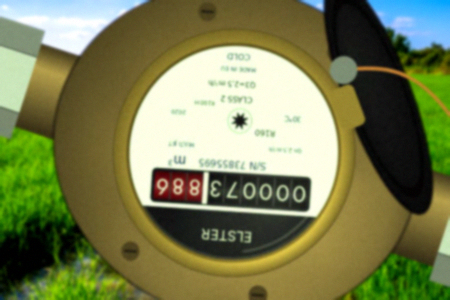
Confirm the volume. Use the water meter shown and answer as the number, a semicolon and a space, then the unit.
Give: 73.886; m³
